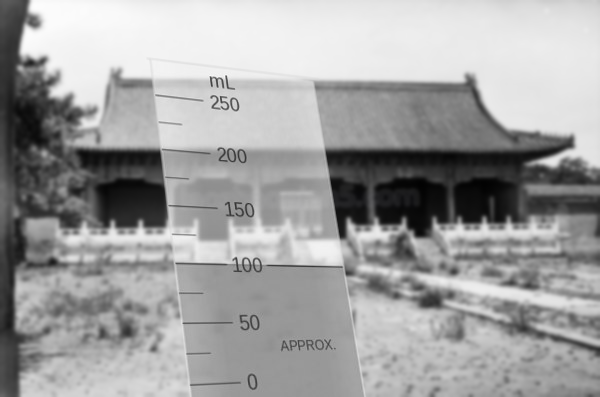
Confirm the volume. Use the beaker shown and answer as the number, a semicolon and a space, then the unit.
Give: 100; mL
